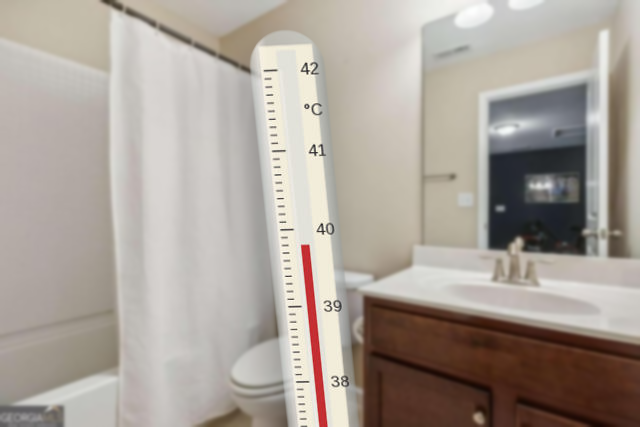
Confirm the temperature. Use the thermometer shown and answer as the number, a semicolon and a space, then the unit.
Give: 39.8; °C
